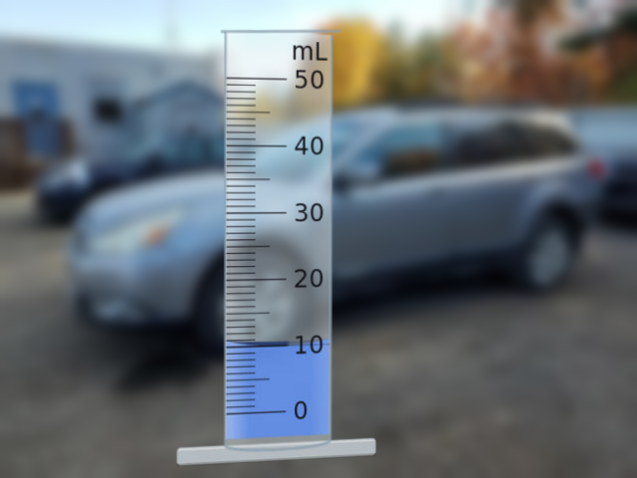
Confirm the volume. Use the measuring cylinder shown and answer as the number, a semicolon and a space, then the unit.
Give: 10; mL
